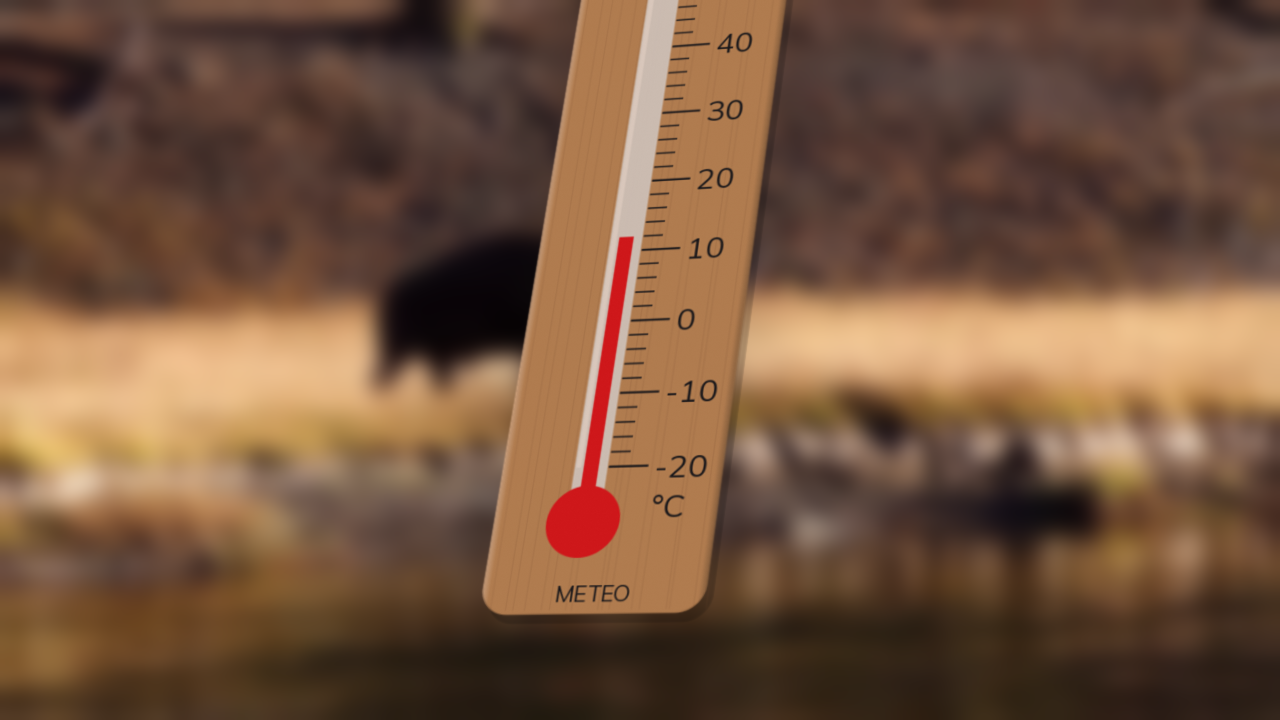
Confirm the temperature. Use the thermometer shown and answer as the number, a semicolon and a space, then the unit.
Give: 12; °C
